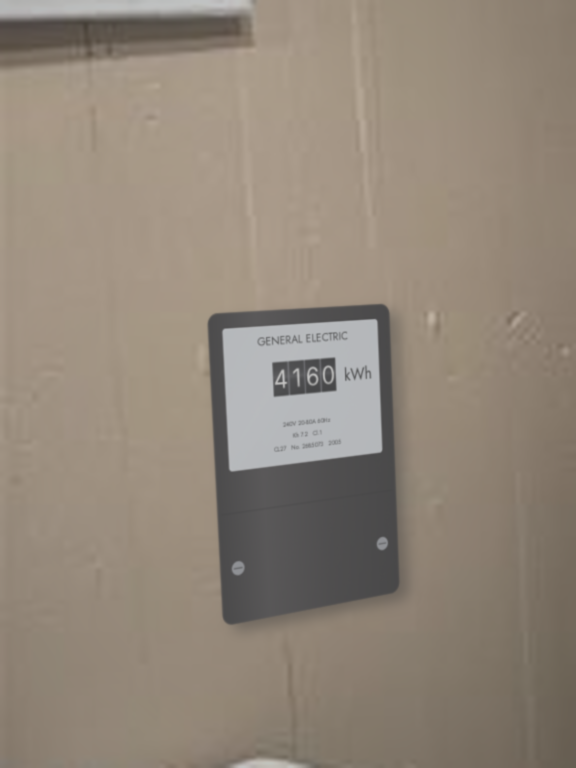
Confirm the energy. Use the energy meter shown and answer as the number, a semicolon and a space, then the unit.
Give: 4160; kWh
